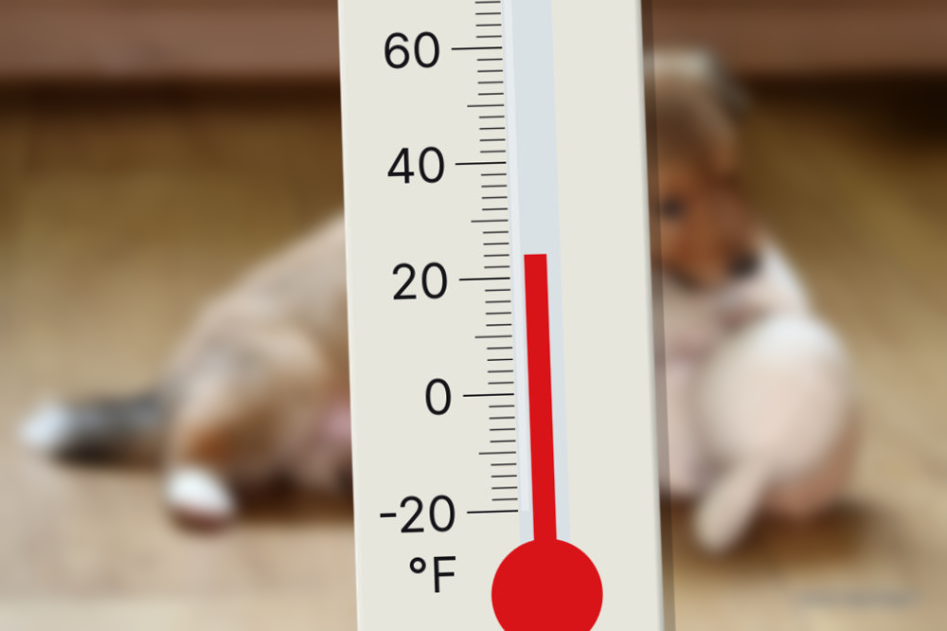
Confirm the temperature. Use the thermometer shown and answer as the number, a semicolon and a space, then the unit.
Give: 24; °F
